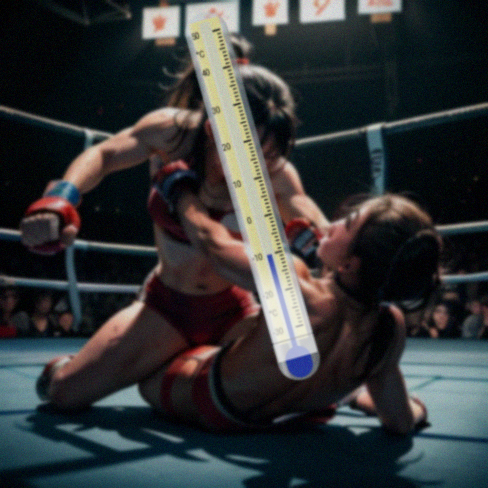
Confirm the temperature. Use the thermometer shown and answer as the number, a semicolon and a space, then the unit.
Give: -10; °C
